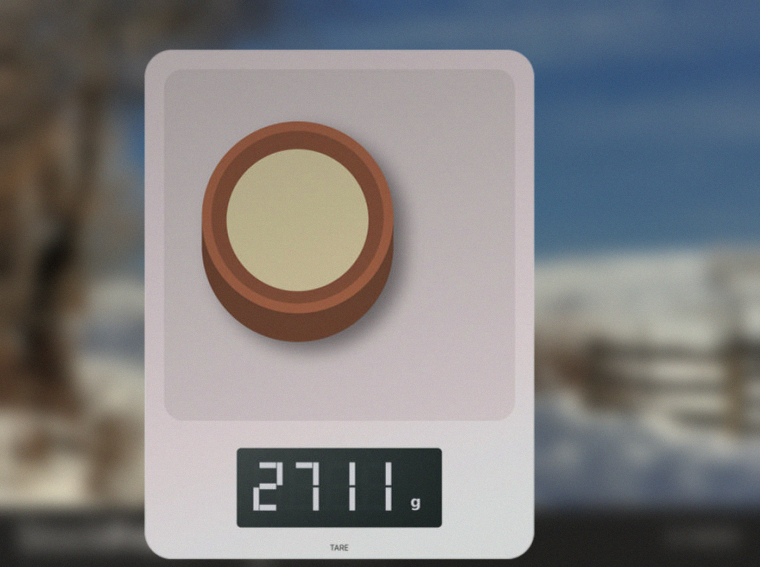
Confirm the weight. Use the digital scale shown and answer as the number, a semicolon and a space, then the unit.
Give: 2711; g
